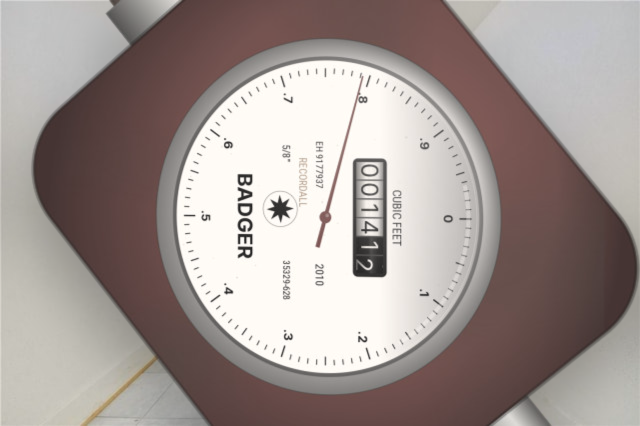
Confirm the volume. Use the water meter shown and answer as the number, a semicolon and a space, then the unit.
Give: 1411.79; ft³
